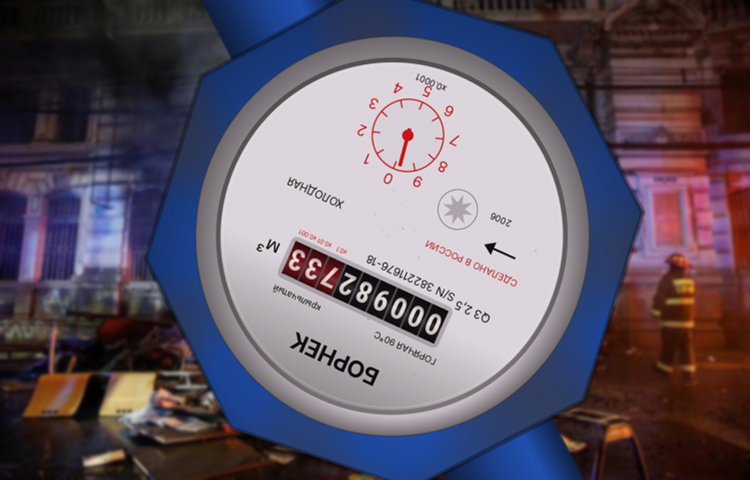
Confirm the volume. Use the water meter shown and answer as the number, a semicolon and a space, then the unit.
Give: 982.7329; m³
